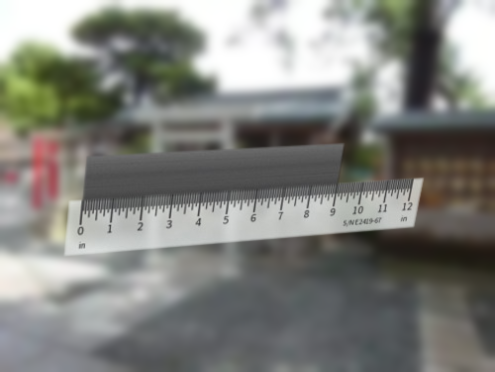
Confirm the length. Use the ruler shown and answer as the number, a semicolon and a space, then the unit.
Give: 9; in
